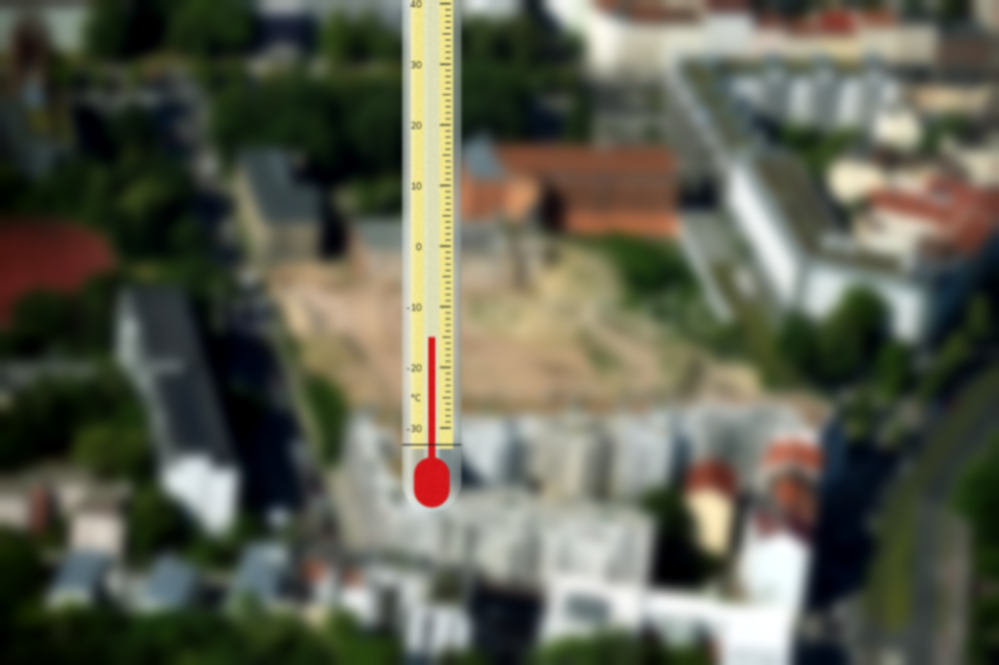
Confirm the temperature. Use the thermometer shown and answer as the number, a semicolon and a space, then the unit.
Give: -15; °C
